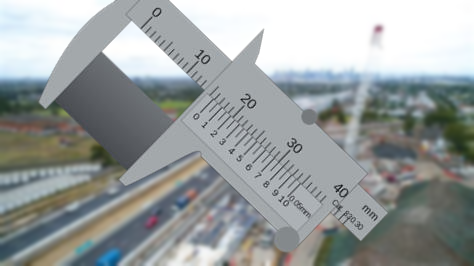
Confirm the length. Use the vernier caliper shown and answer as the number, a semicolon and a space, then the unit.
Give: 15.8; mm
